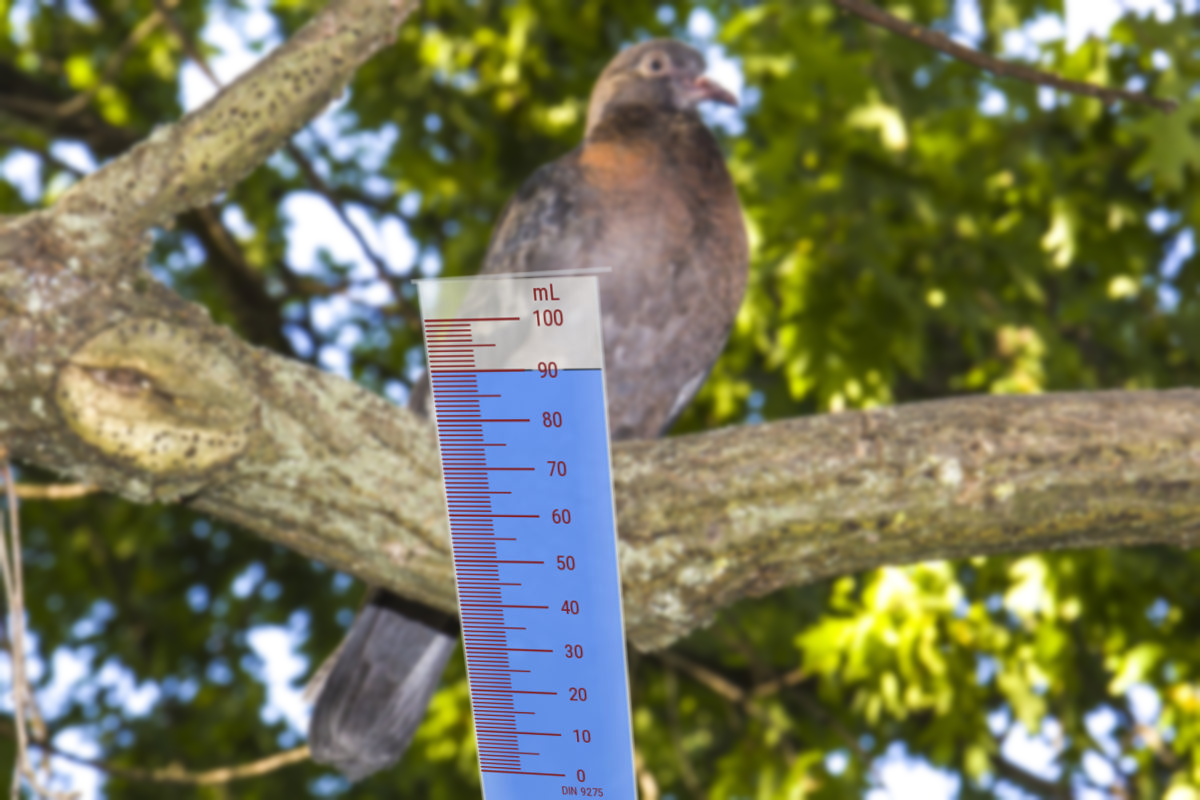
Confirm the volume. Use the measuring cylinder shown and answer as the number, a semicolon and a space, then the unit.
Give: 90; mL
